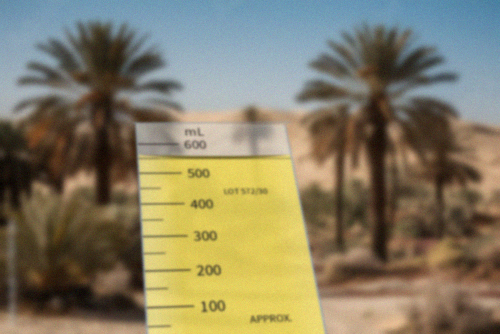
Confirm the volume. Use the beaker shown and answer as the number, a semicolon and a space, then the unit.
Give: 550; mL
